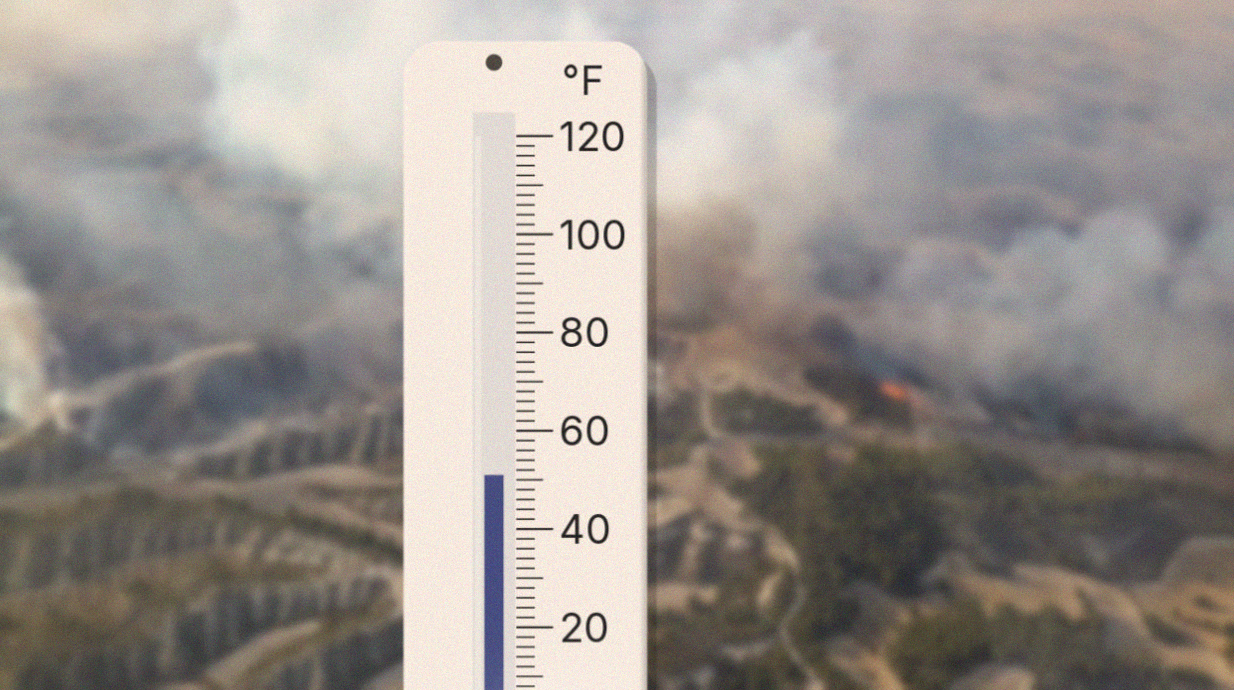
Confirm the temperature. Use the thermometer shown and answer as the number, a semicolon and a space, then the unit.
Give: 51; °F
